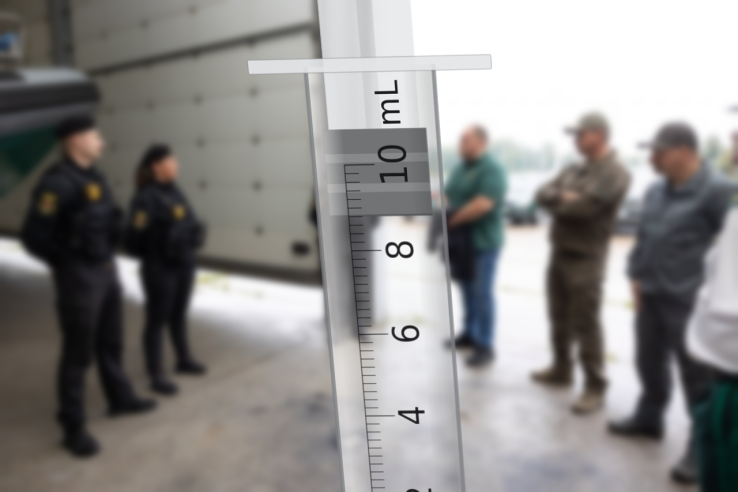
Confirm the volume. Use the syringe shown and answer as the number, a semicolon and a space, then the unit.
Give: 8.8; mL
